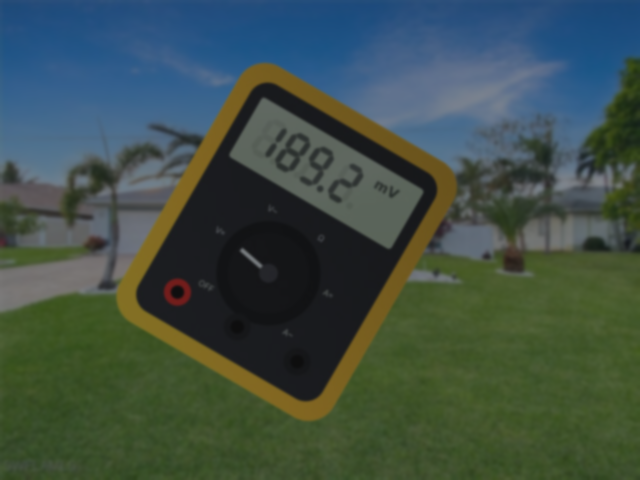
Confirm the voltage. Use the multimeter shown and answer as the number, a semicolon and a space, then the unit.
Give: 189.2; mV
